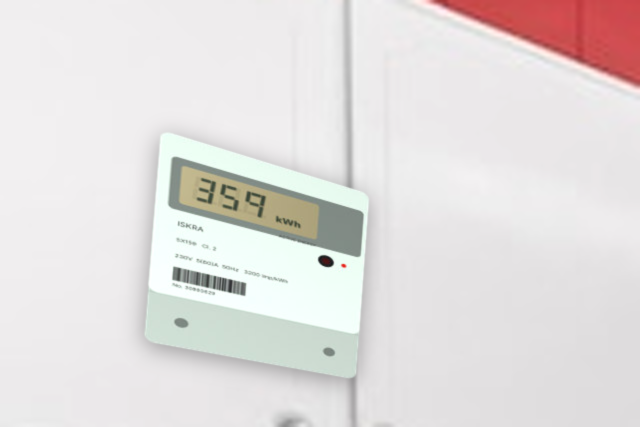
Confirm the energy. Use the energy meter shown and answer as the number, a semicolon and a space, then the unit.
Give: 359; kWh
